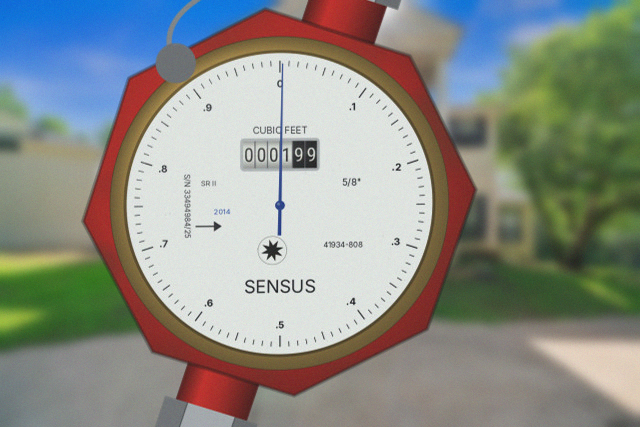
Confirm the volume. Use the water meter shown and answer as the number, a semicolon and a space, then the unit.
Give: 199.00; ft³
